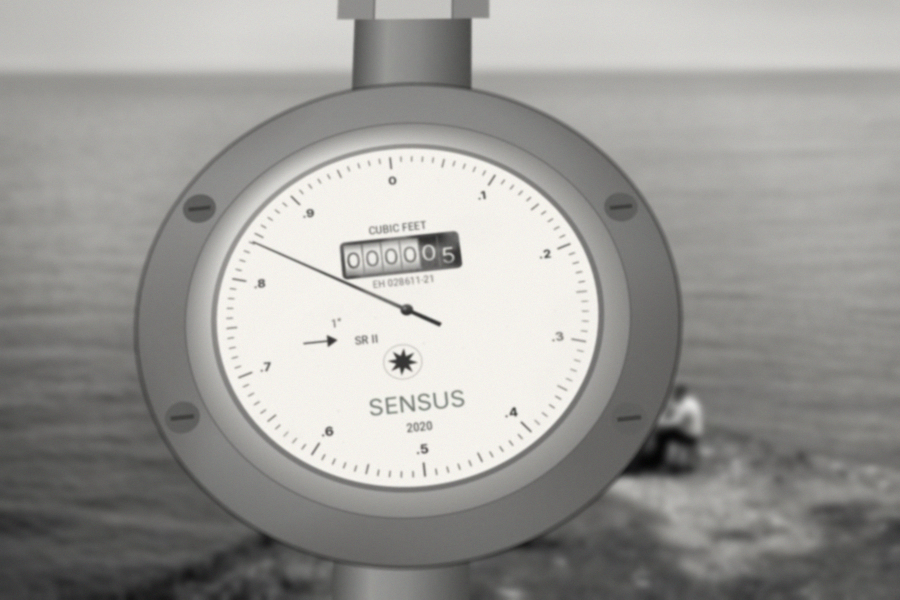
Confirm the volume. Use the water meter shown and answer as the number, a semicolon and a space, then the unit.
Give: 4.84; ft³
